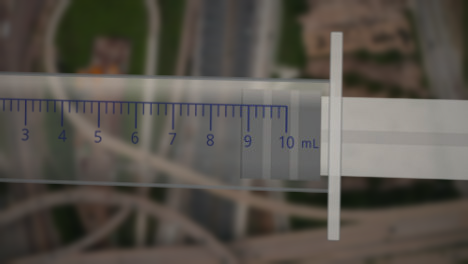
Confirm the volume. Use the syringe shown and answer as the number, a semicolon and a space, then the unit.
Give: 8.8; mL
